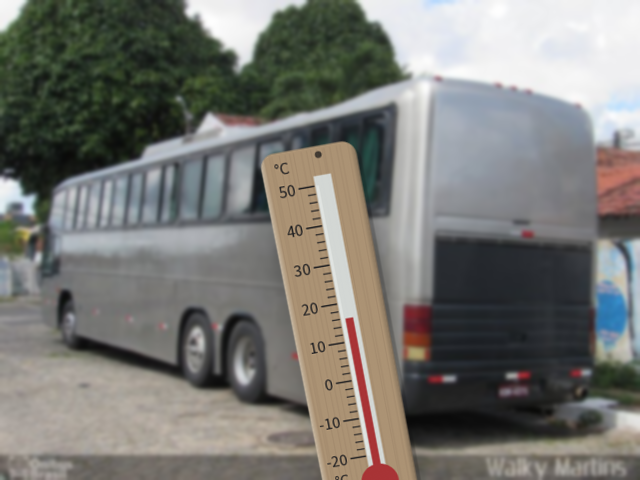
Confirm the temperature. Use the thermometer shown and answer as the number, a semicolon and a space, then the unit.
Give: 16; °C
